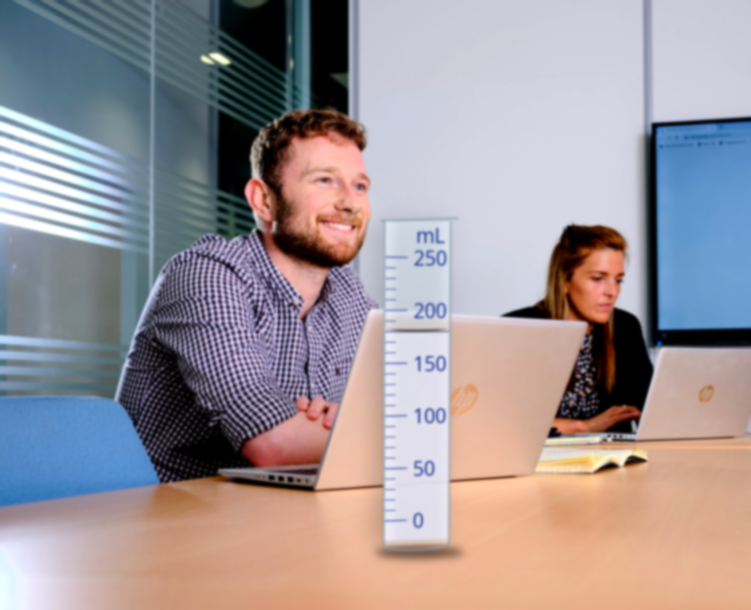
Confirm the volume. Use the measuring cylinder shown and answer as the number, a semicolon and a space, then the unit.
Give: 180; mL
